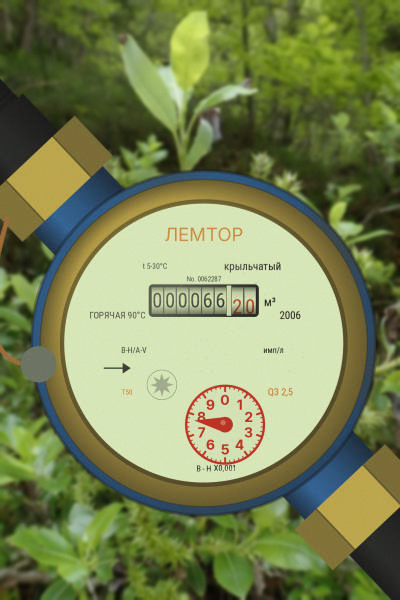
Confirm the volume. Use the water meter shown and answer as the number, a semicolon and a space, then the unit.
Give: 66.197; m³
